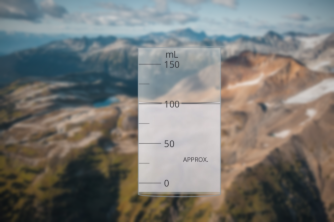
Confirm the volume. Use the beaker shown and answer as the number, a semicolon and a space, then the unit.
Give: 100; mL
